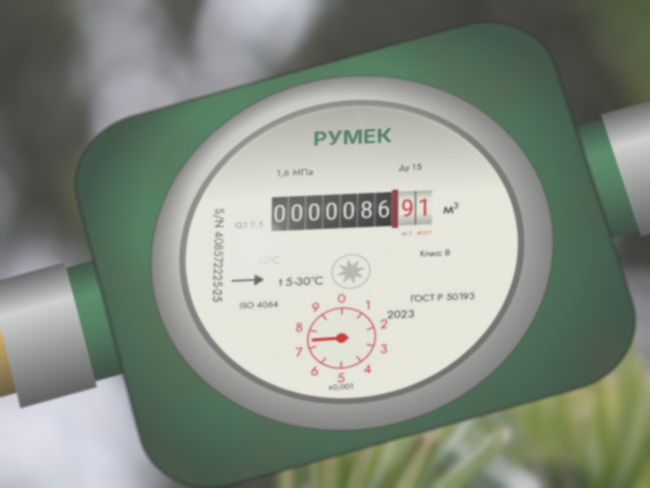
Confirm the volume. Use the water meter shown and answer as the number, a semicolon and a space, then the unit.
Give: 86.917; m³
